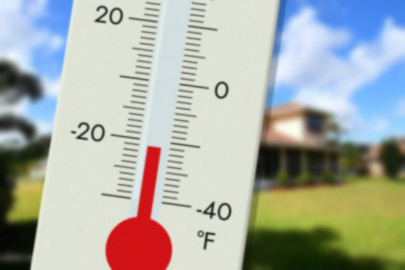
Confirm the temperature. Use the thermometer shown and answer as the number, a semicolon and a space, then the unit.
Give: -22; °F
